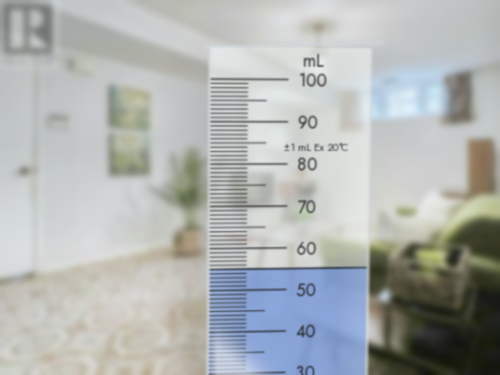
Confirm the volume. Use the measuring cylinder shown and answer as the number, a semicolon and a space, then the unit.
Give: 55; mL
